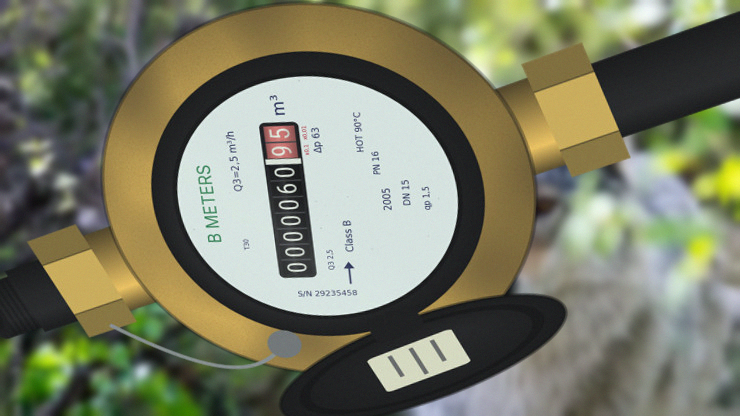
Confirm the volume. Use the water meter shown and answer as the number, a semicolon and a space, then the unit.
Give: 60.95; m³
